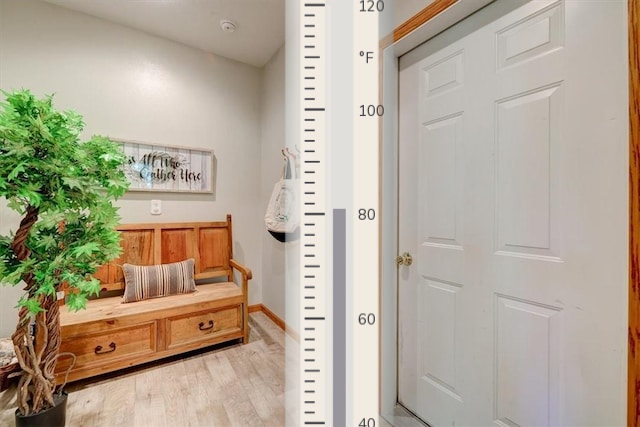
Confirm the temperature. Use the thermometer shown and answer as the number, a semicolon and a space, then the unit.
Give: 81; °F
